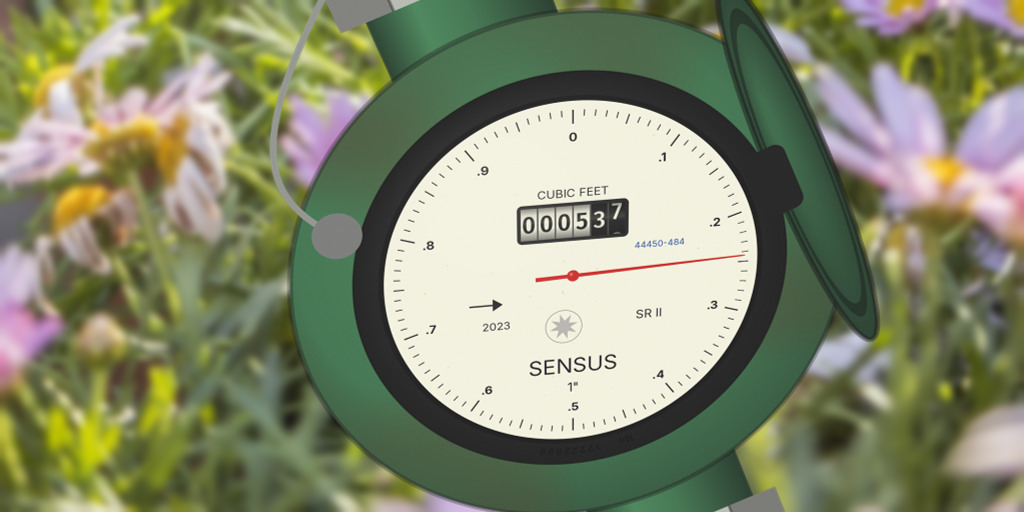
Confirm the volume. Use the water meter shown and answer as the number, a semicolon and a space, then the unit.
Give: 537.24; ft³
